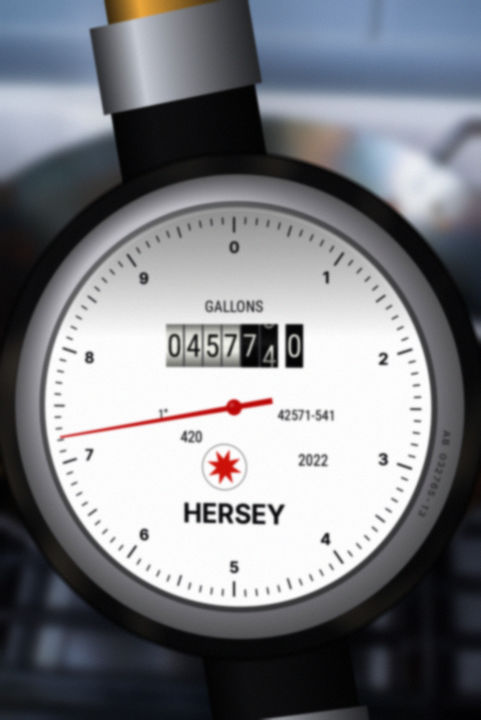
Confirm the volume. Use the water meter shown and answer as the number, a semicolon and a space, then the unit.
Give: 457737.2; gal
